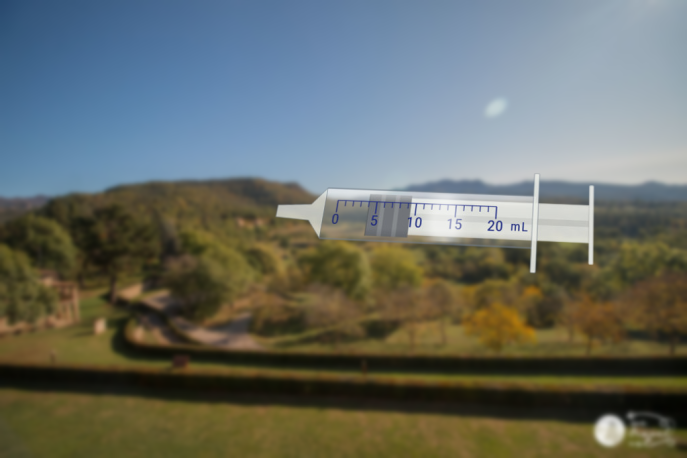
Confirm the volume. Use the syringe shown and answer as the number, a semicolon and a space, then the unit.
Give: 4; mL
